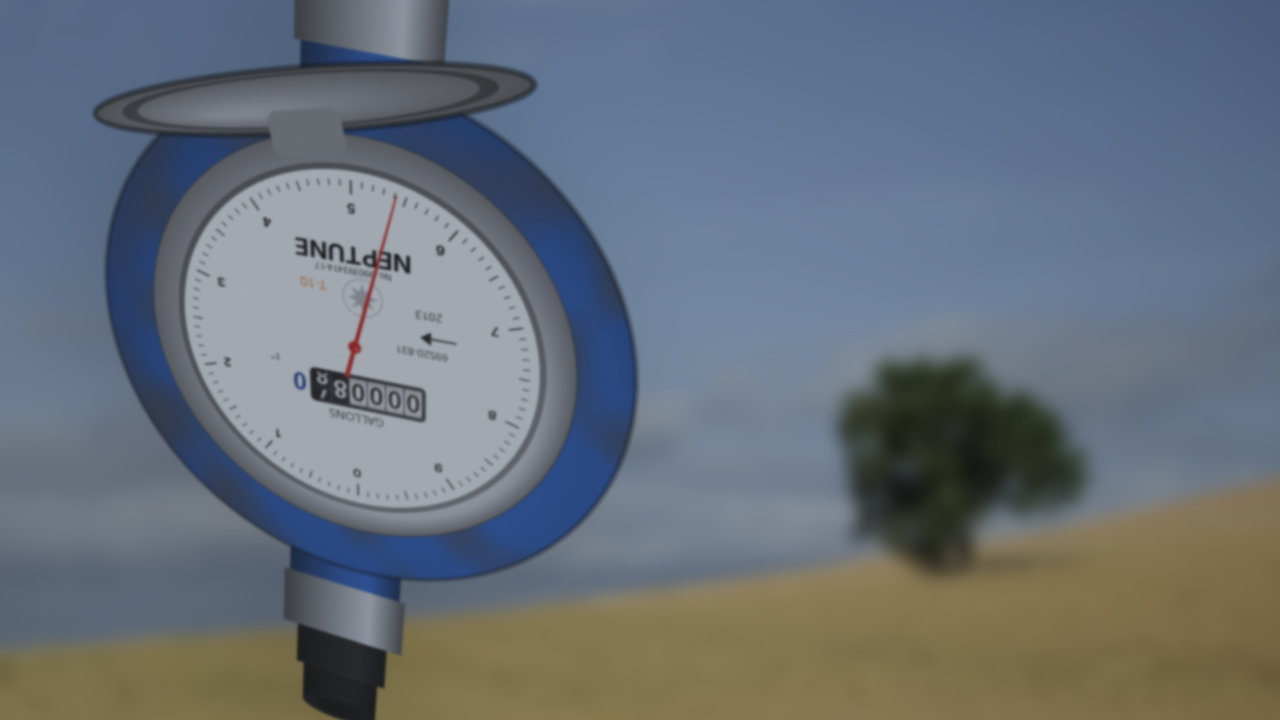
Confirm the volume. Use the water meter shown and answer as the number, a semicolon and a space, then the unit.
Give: 875.4; gal
